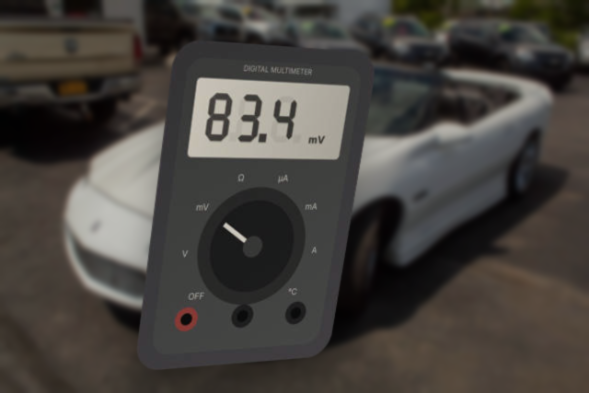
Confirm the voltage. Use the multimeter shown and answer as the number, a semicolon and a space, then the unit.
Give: 83.4; mV
